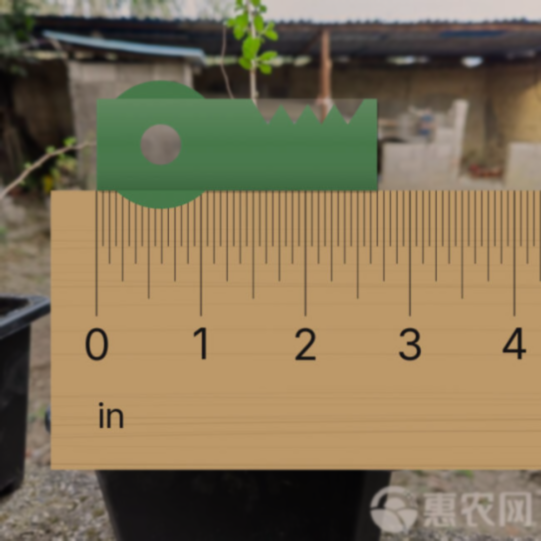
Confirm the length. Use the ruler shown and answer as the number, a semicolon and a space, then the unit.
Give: 2.6875; in
